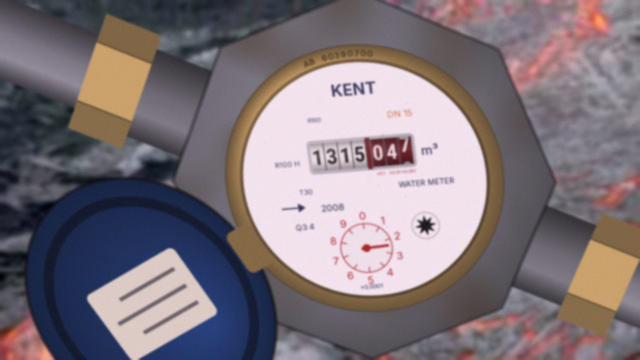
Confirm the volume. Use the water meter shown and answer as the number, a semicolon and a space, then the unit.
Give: 1315.0472; m³
